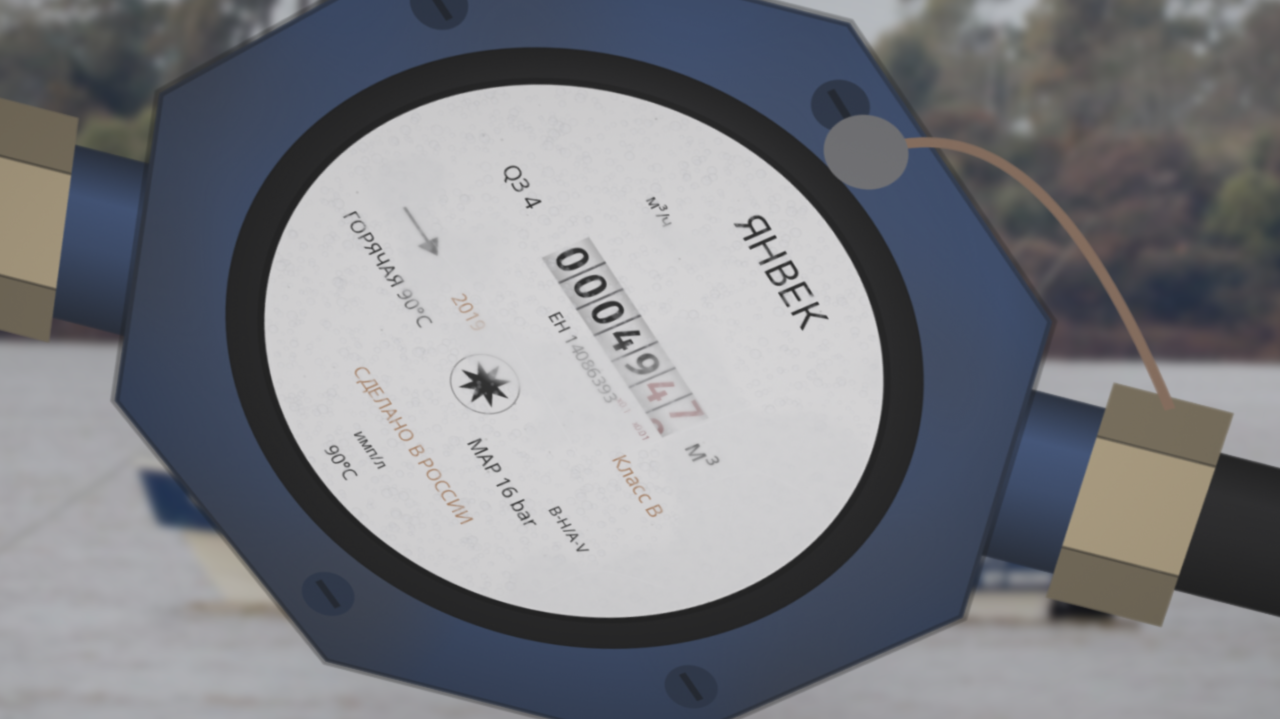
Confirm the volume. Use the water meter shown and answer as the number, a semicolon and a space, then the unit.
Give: 49.47; m³
